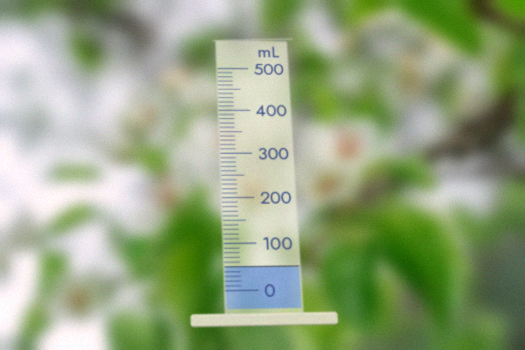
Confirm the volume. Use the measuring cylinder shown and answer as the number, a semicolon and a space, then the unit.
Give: 50; mL
